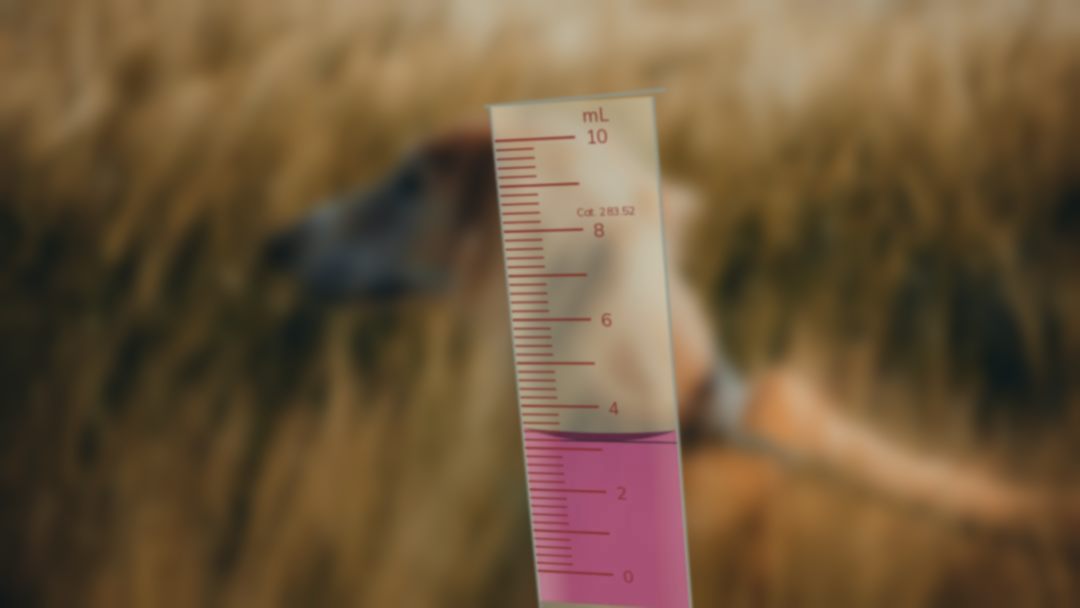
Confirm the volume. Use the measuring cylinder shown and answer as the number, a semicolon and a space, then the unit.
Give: 3.2; mL
